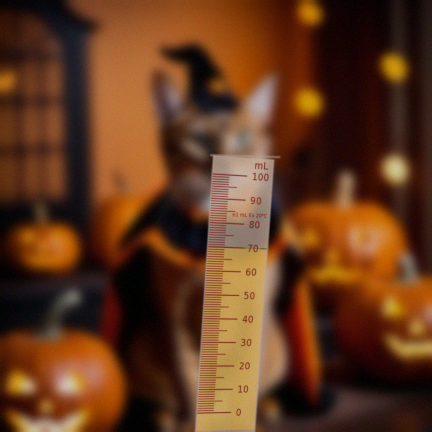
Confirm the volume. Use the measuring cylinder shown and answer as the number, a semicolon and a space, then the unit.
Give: 70; mL
